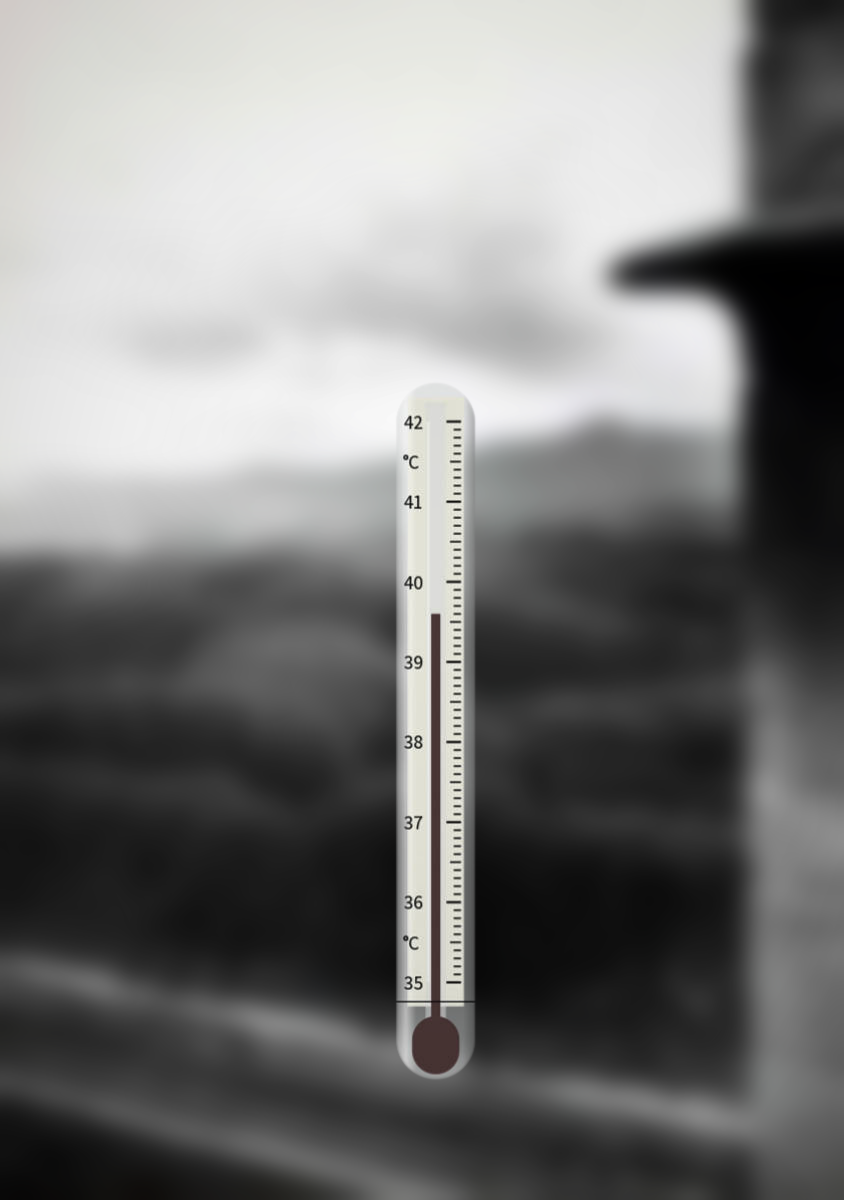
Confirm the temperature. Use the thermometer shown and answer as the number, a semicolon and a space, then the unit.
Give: 39.6; °C
